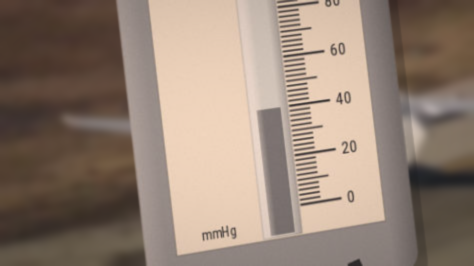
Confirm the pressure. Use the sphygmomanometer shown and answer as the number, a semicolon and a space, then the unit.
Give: 40; mmHg
